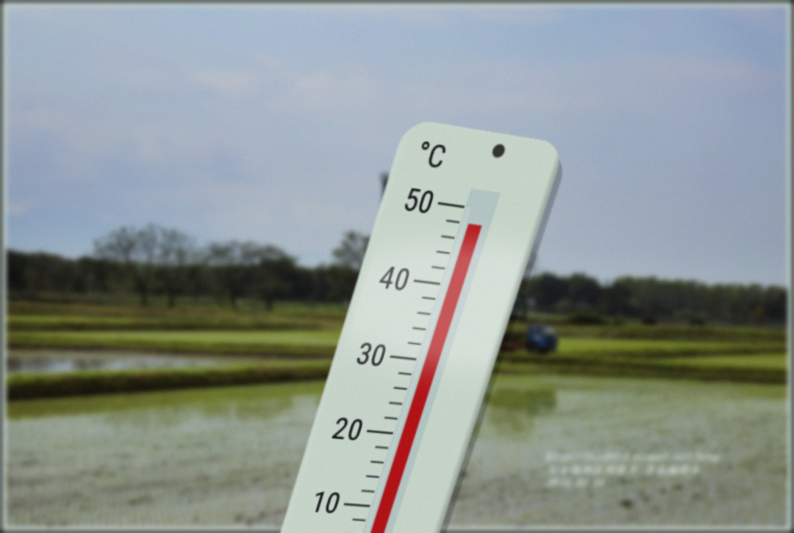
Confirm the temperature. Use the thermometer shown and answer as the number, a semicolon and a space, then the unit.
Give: 48; °C
